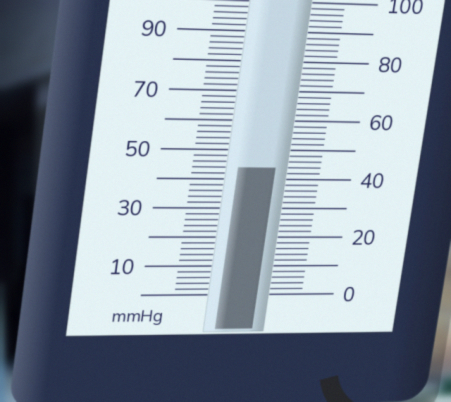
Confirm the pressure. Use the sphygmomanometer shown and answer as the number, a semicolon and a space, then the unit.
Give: 44; mmHg
